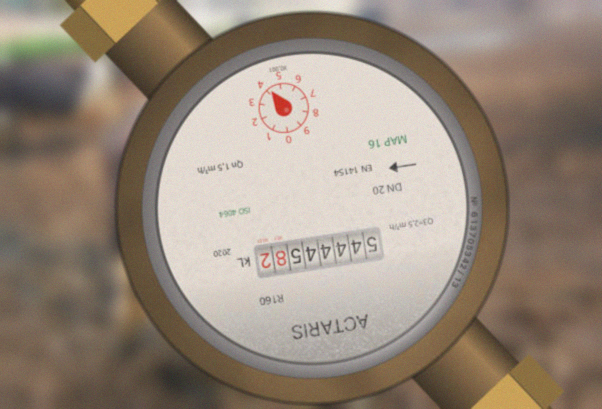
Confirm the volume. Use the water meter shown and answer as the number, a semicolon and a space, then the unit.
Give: 544445.824; kL
